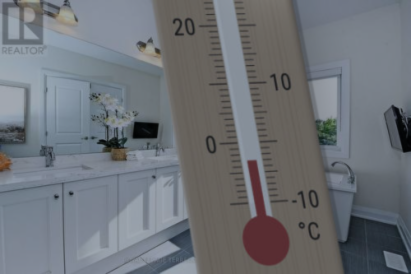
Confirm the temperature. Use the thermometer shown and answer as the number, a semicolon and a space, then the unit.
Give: -3; °C
